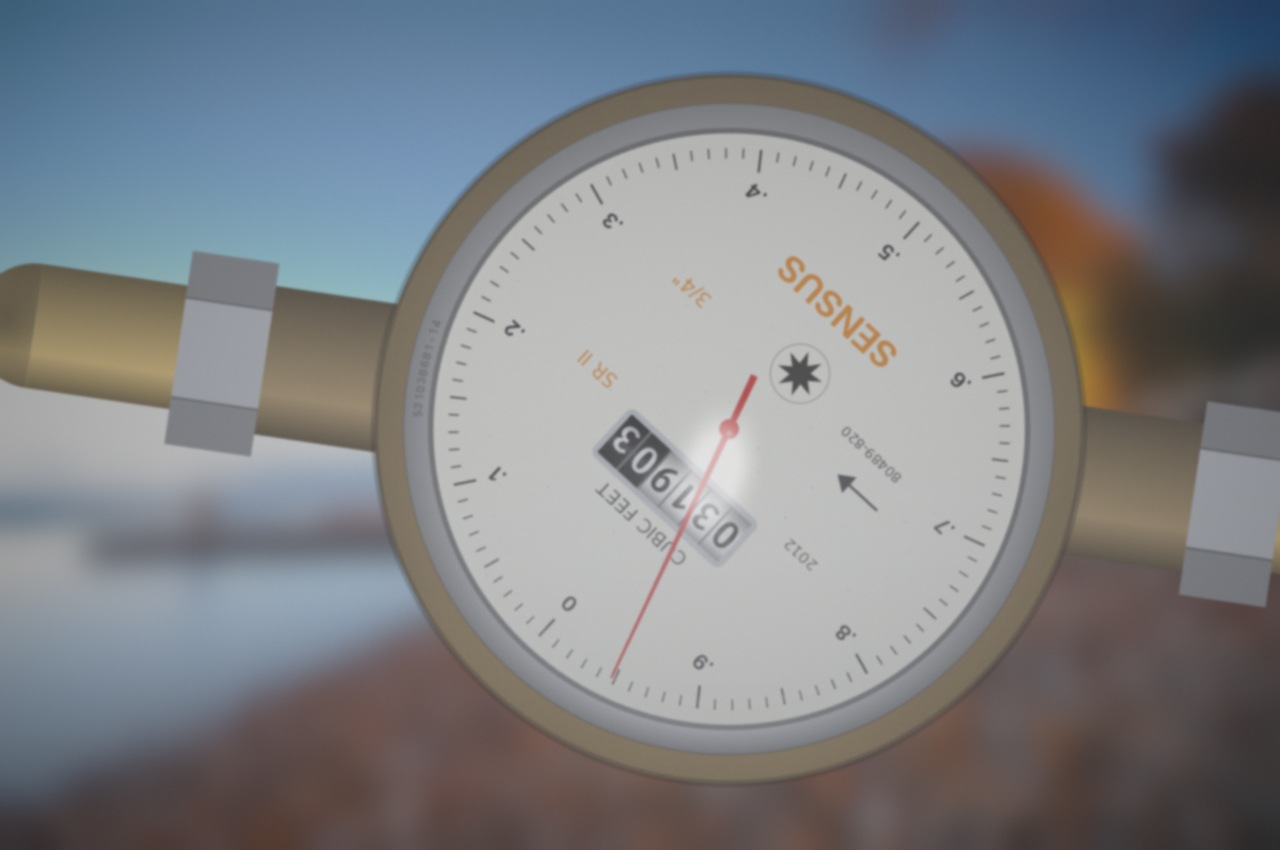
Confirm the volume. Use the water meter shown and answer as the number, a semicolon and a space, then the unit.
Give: 31902.95; ft³
